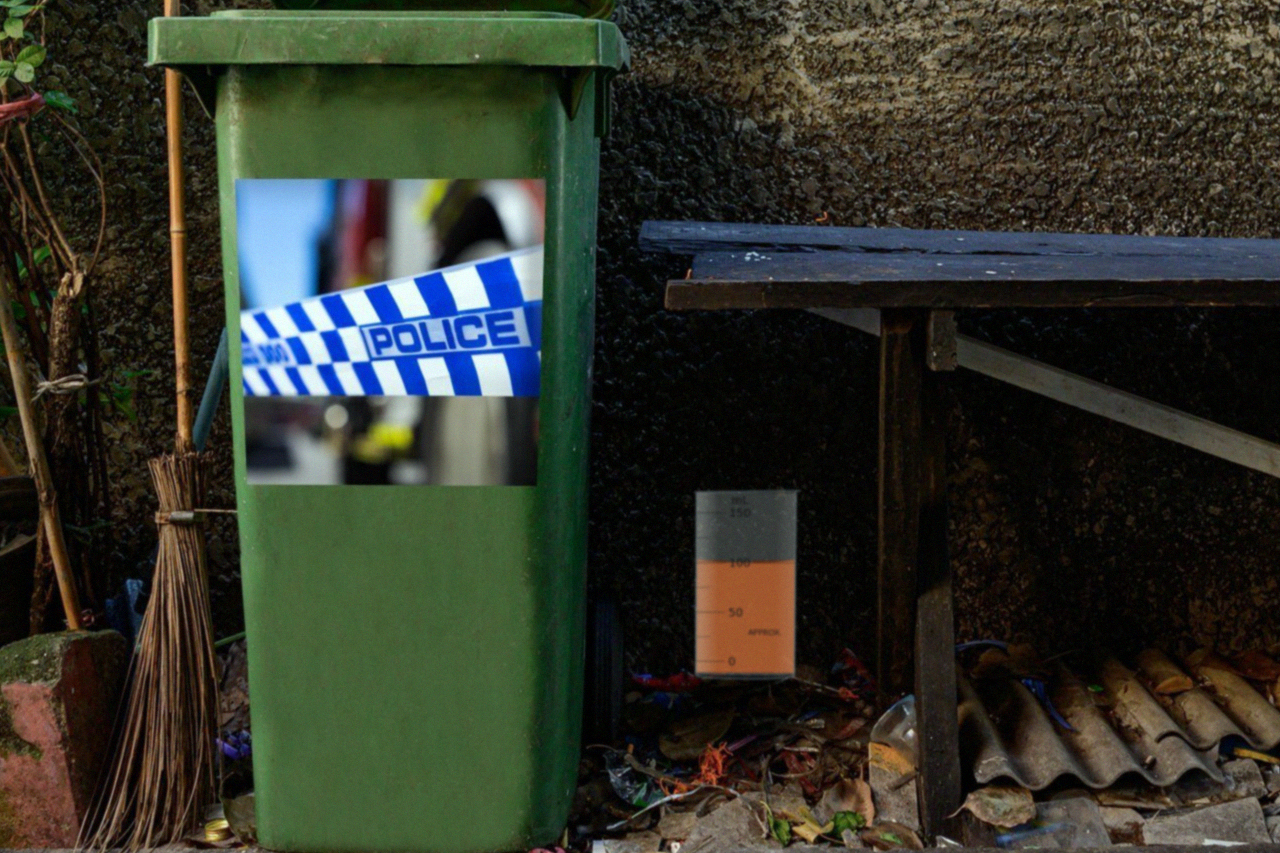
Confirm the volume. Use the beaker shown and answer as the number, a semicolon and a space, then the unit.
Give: 100; mL
